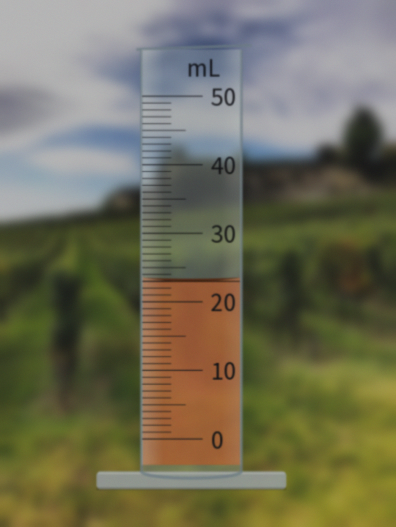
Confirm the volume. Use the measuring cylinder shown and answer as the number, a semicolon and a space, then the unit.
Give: 23; mL
